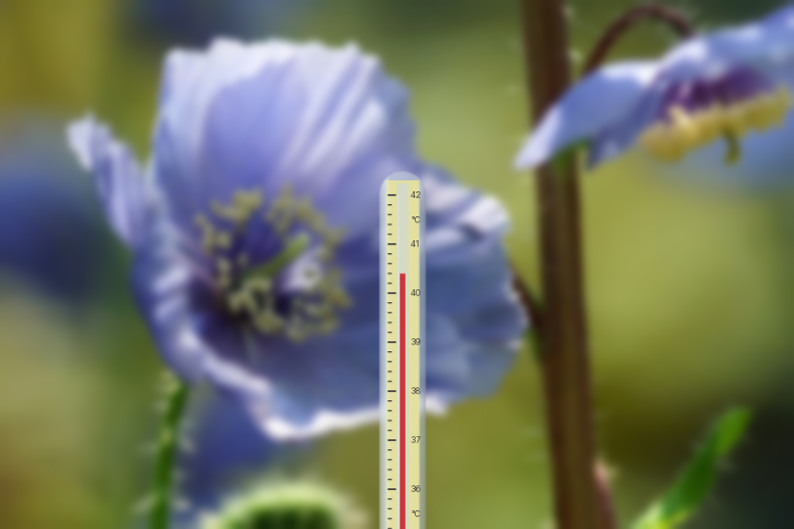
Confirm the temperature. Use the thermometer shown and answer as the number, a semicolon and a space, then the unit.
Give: 40.4; °C
